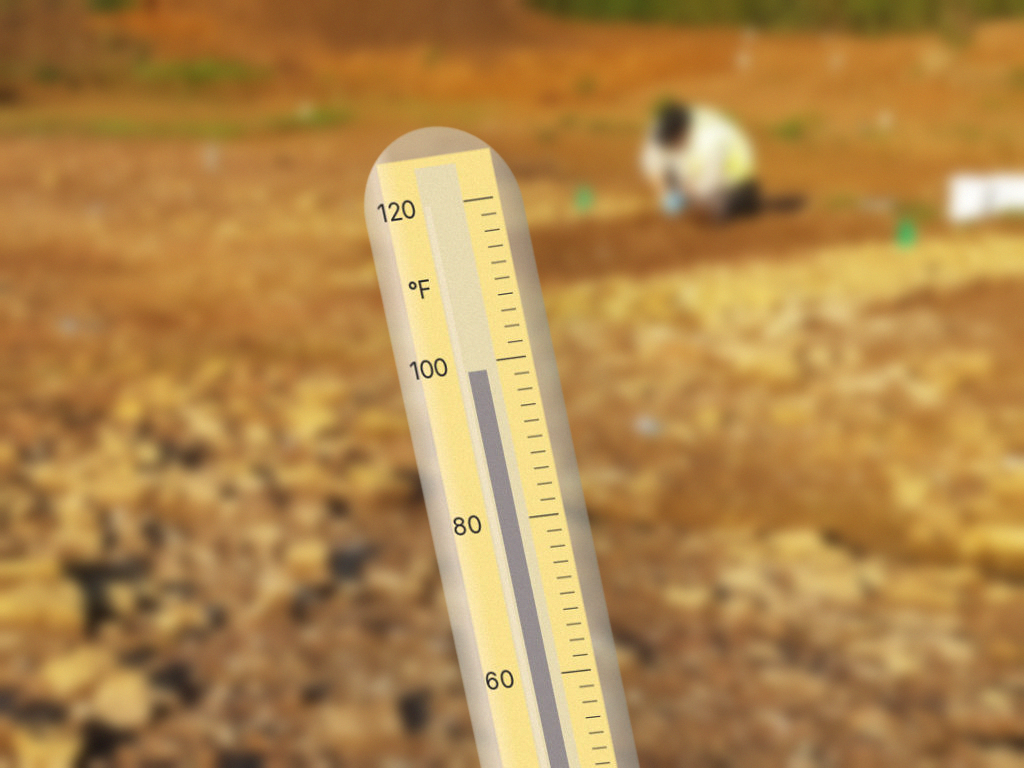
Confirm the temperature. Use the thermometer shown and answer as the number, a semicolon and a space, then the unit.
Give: 99; °F
